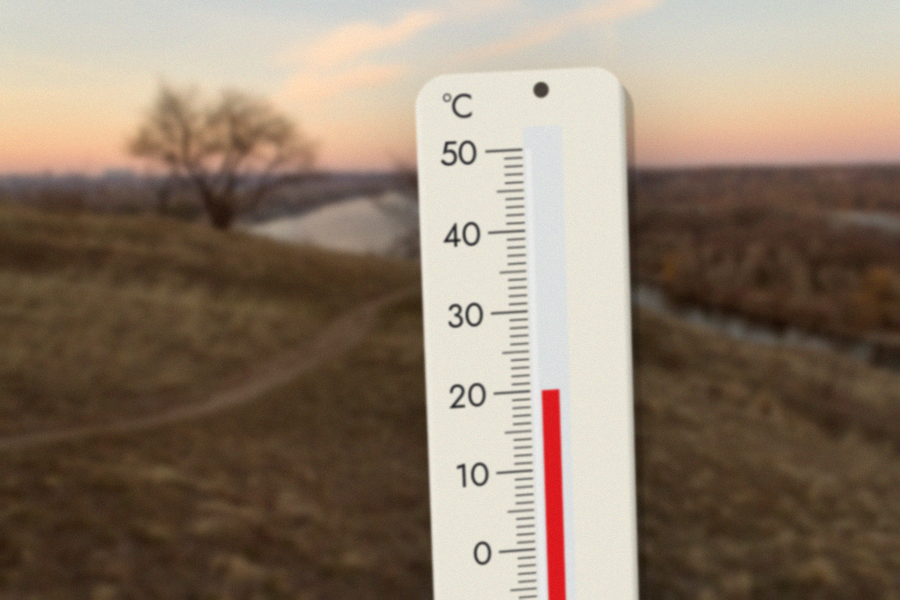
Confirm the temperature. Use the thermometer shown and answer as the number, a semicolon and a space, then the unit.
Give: 20; °C
